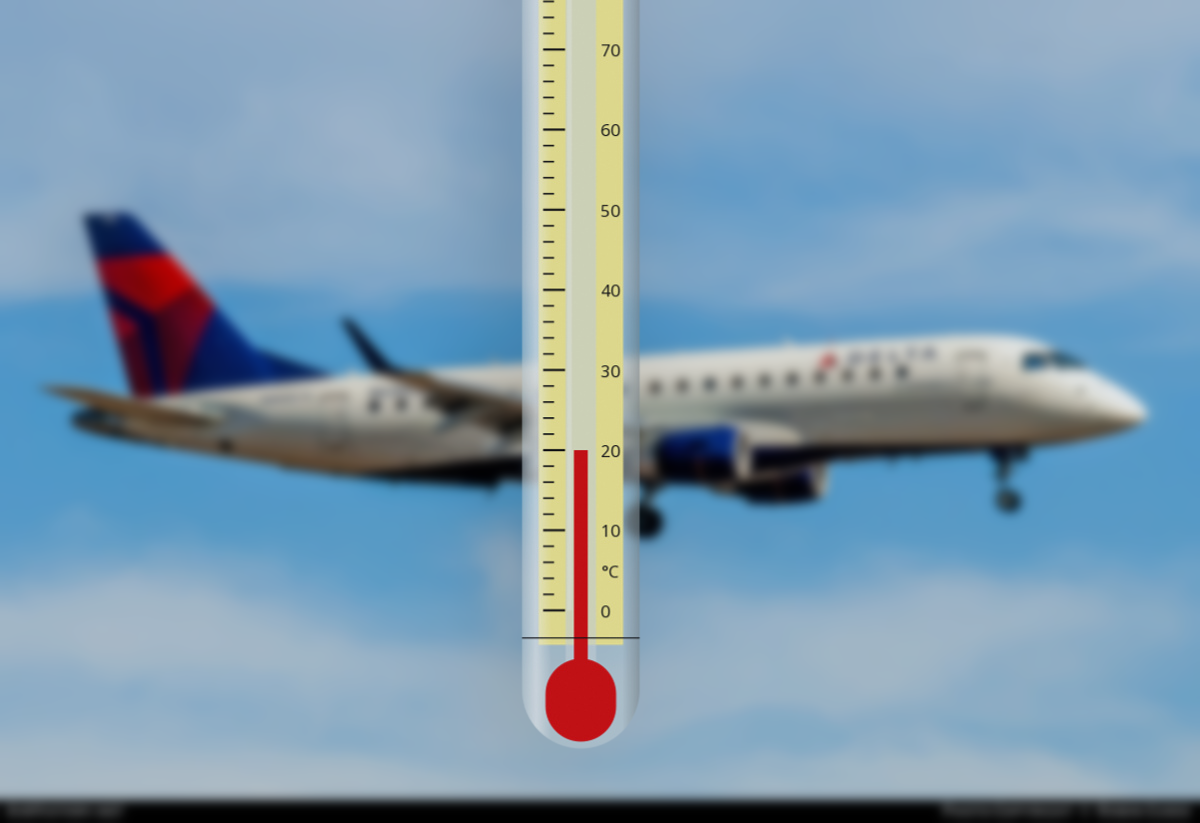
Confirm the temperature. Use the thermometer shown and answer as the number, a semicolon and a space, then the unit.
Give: 20; °C
